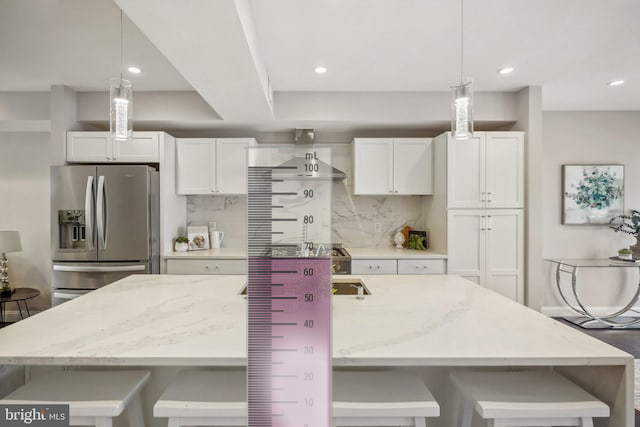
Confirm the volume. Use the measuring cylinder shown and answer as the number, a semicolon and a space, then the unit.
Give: 65; mL
